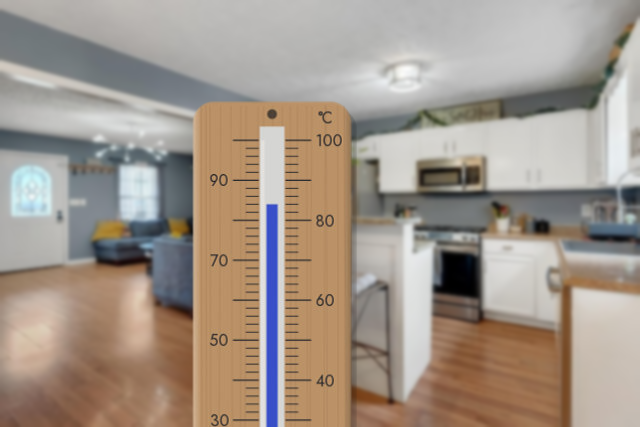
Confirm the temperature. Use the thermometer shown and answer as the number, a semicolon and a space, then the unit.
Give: 84; °C
